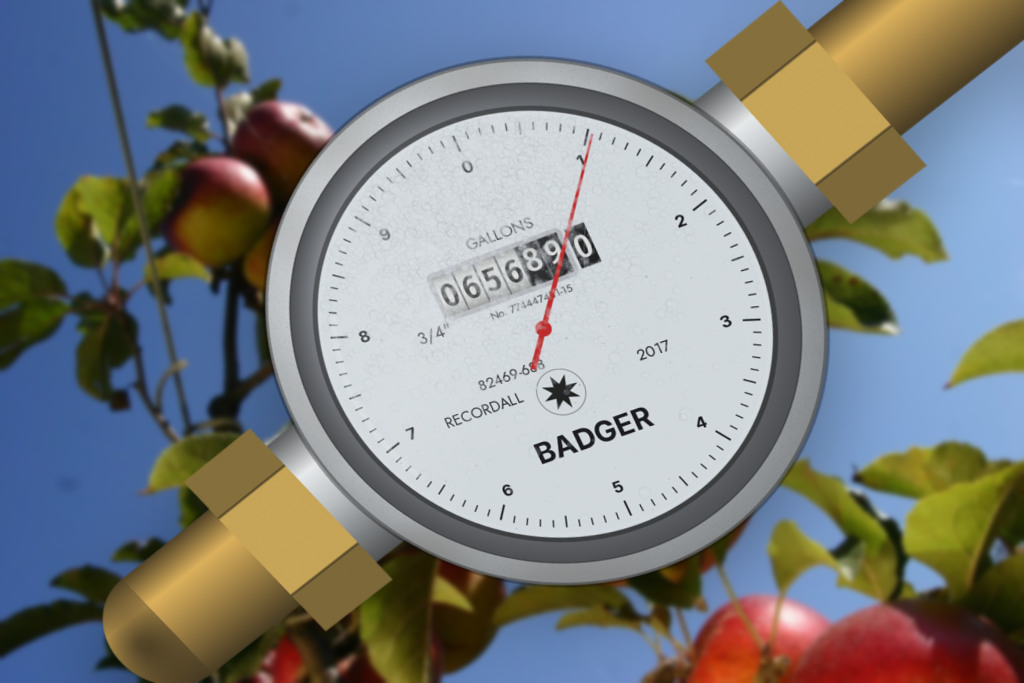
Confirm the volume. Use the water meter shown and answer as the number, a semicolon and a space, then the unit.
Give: 656891.0; gal
